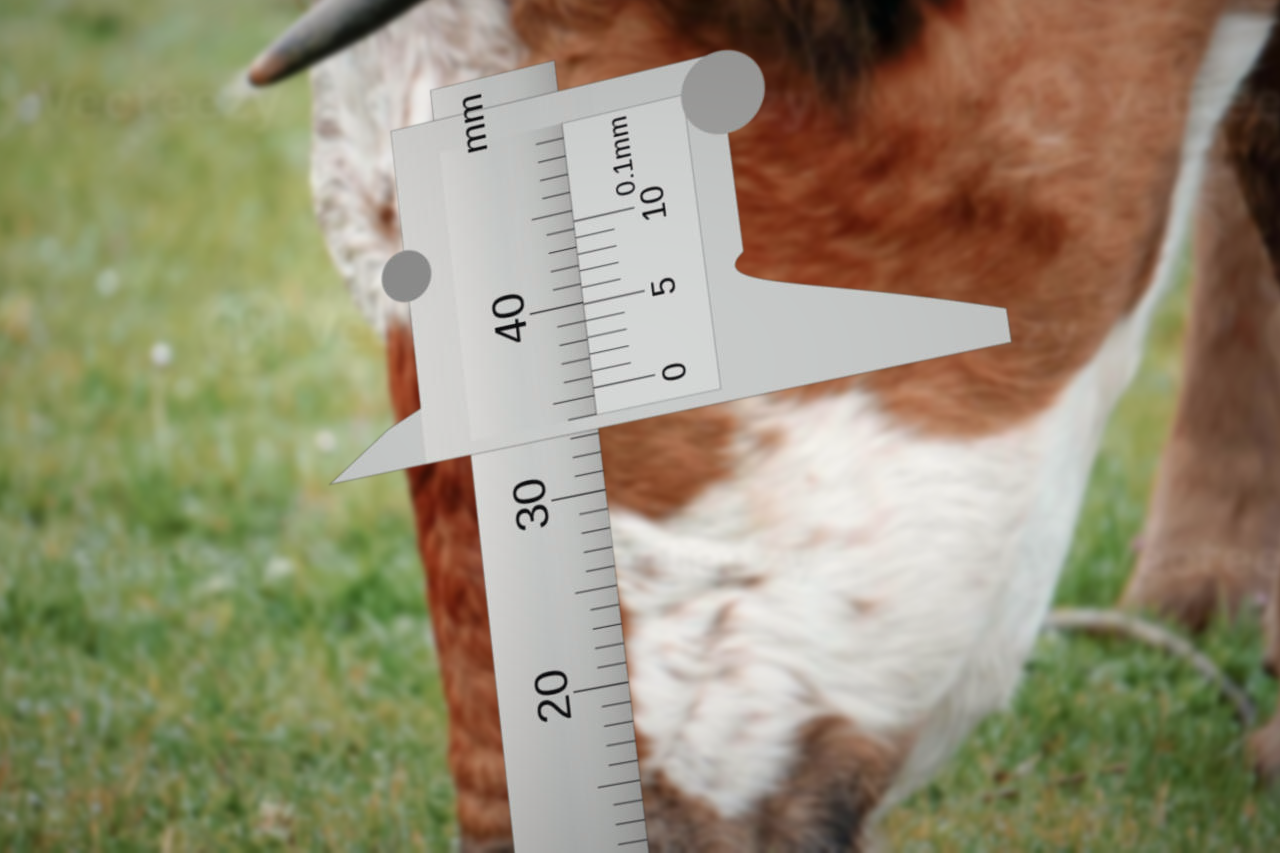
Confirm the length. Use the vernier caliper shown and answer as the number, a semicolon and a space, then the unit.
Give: 35.4; mm
